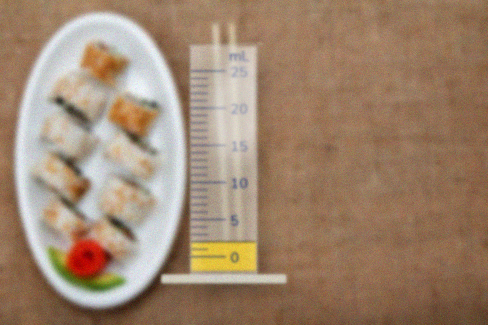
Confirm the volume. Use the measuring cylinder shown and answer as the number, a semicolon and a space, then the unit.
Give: 2; mL
